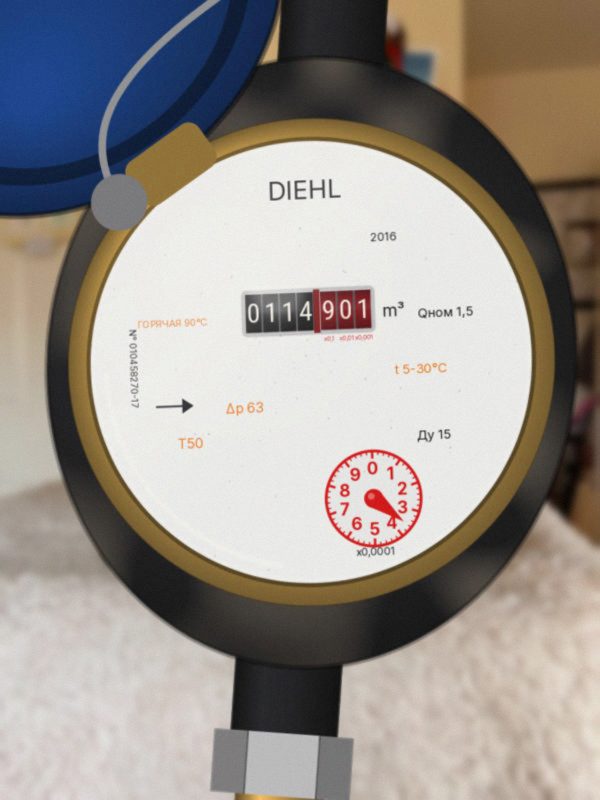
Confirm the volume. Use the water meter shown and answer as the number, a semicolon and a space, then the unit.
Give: 114.9013; m³
